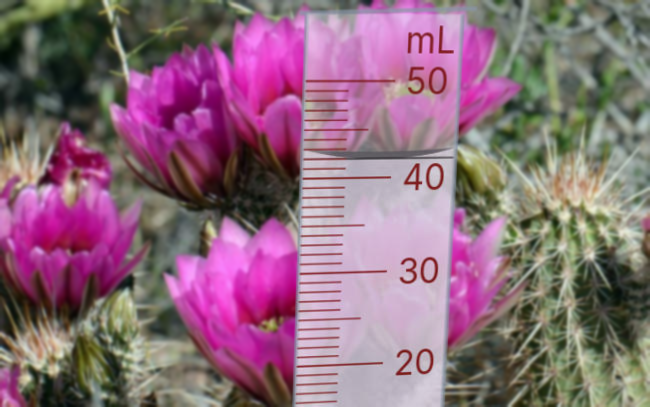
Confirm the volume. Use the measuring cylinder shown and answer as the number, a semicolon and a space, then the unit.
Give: 42; mL
